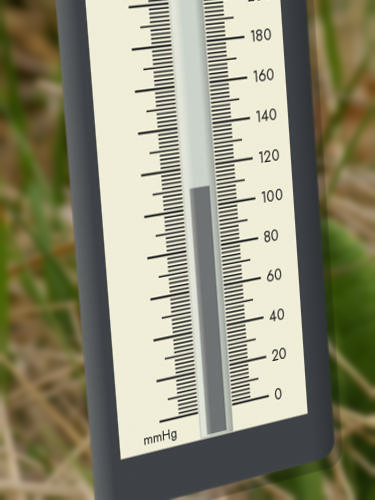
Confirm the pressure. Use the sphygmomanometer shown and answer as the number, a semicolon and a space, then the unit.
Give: 110; mmHg
